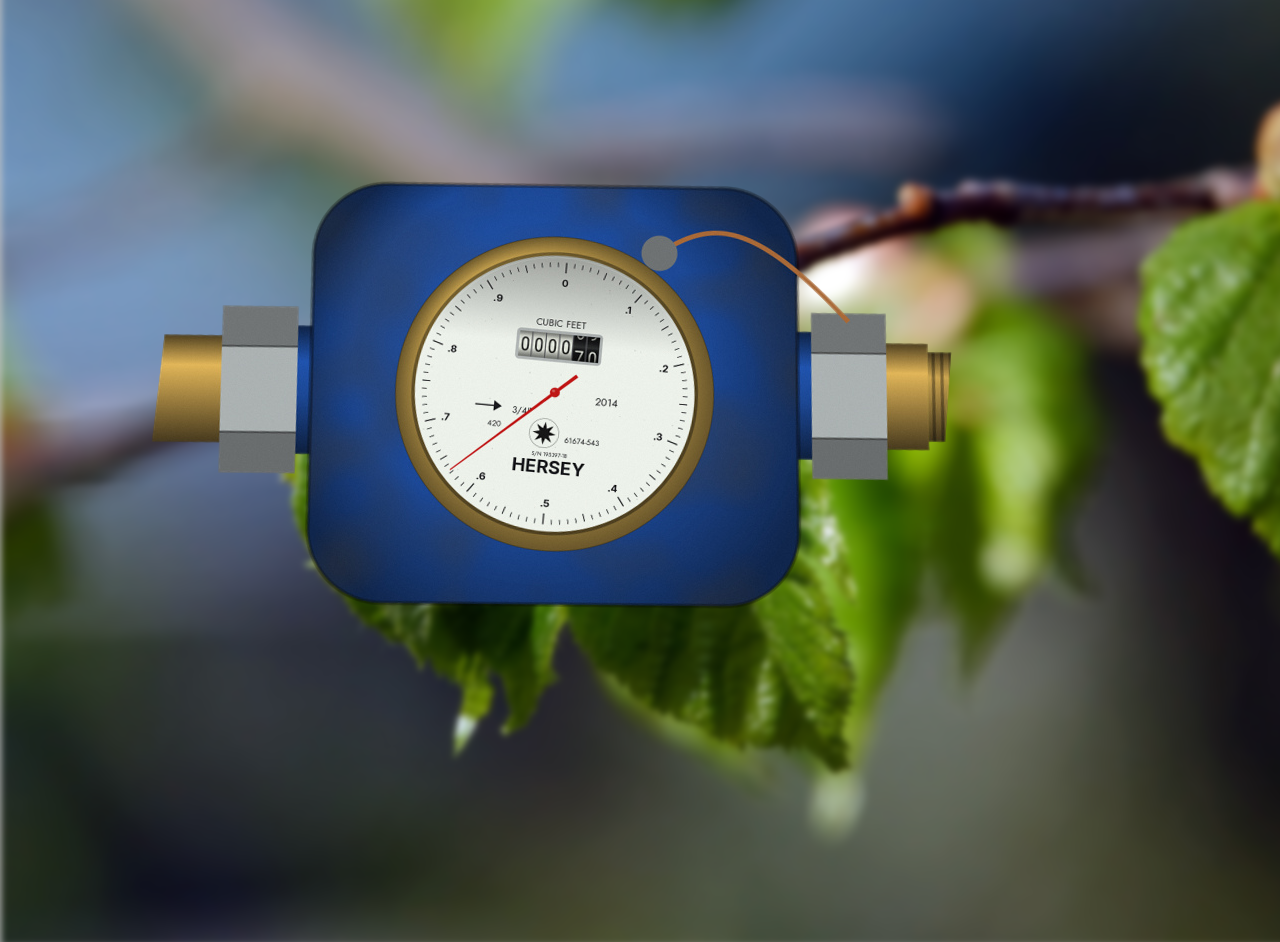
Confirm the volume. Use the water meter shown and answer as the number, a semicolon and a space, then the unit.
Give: 69.63; ft³
